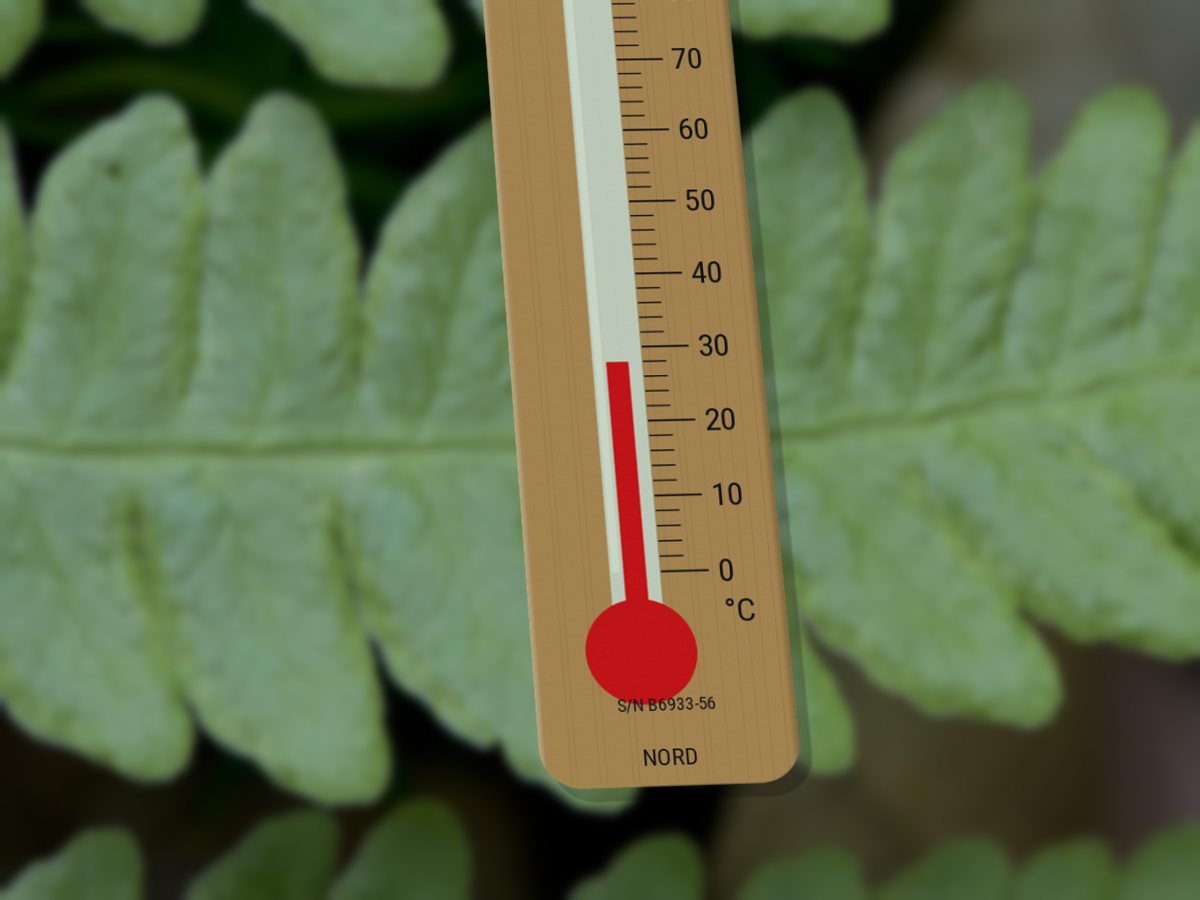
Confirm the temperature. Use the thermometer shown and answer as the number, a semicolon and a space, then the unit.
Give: 28; °C
